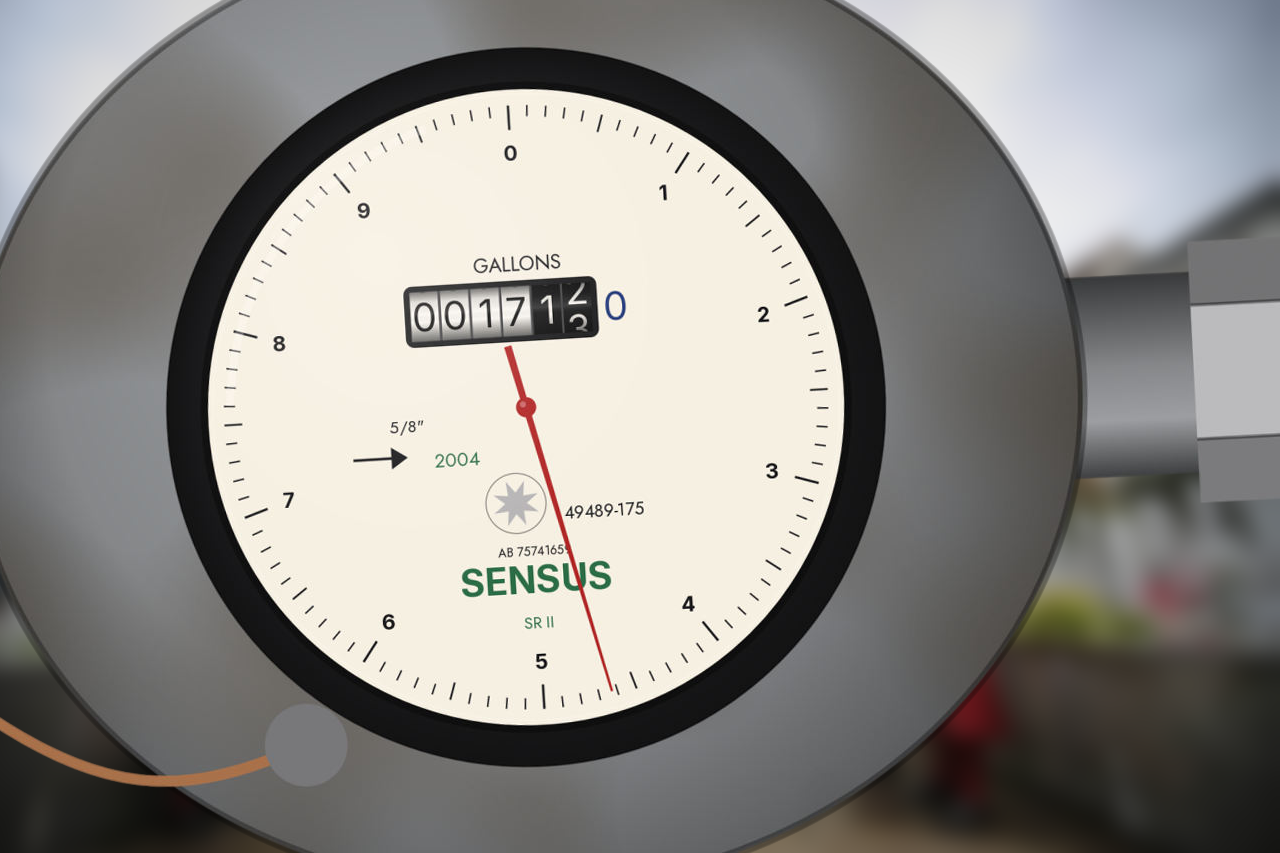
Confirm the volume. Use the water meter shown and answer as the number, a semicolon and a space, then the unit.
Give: 17124.6; gal
